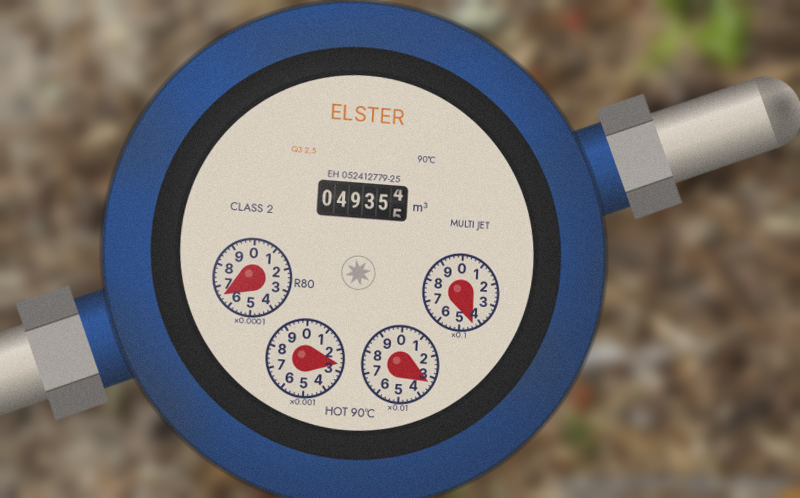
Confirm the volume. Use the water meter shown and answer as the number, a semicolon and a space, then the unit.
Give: 49354.4326; m³
